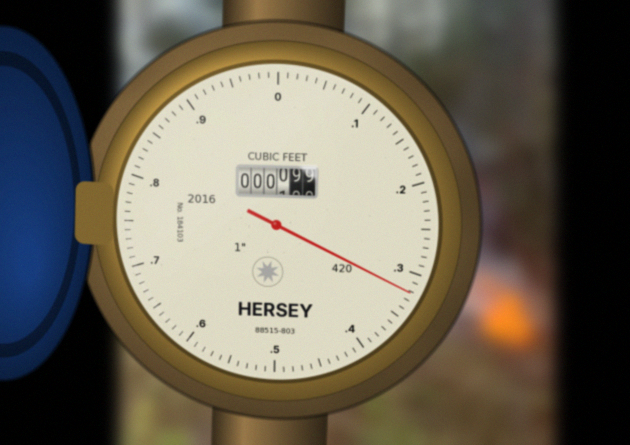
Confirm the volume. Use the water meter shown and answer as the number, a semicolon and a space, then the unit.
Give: 99.32; ft³
